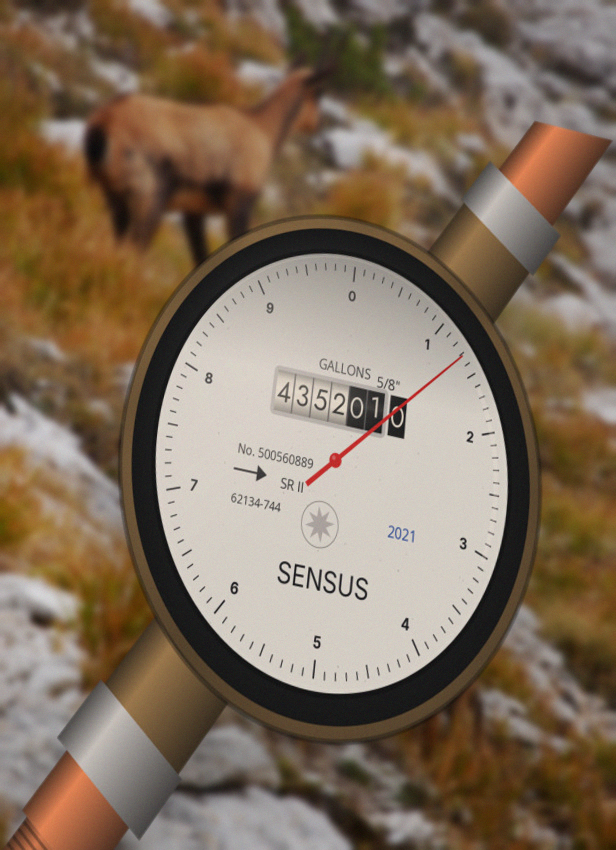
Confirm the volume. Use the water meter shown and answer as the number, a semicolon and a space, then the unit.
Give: 4352011.3; gal
